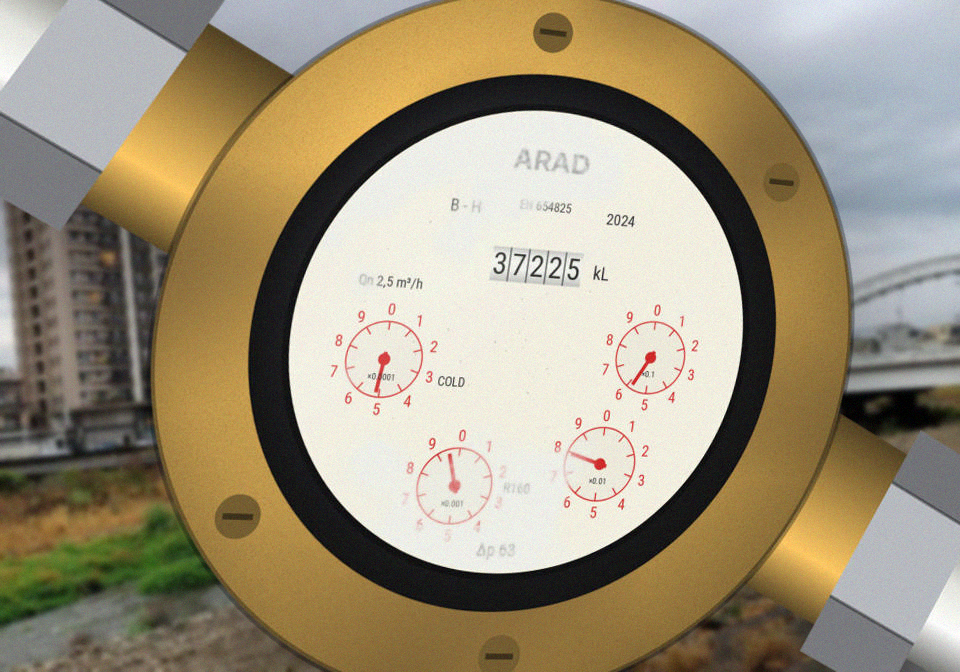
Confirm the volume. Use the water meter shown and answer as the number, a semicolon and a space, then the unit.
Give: 37225.5795; kL
